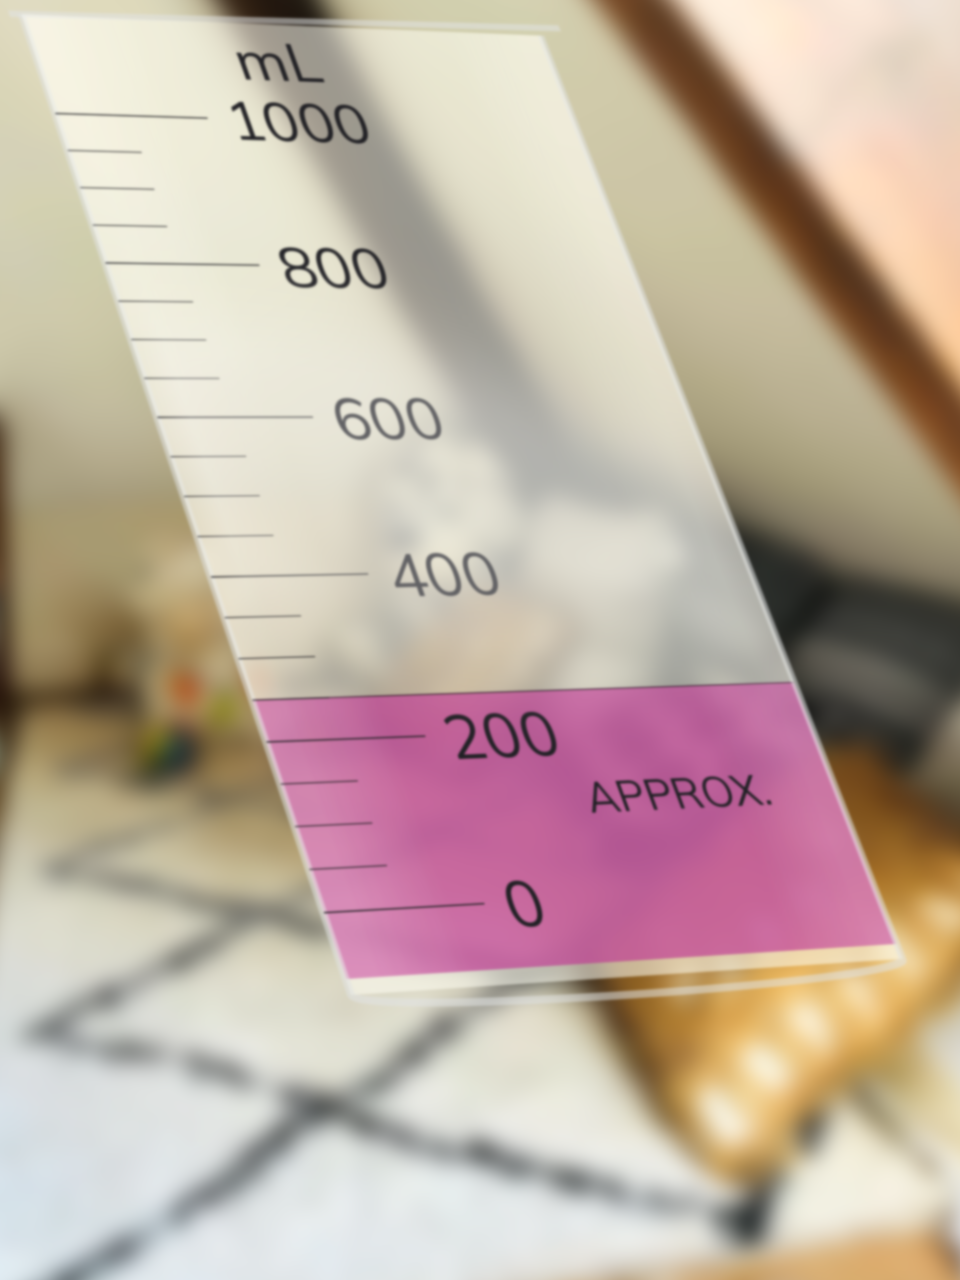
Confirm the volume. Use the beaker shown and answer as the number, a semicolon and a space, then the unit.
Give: 250; mL
